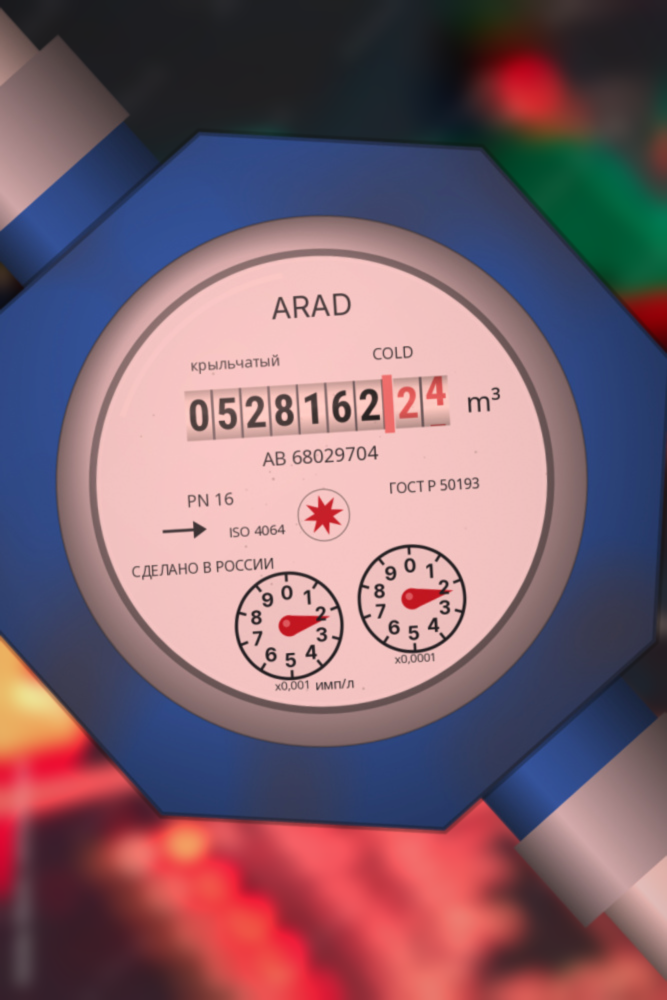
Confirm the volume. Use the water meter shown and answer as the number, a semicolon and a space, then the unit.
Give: 528162.2422; m³
